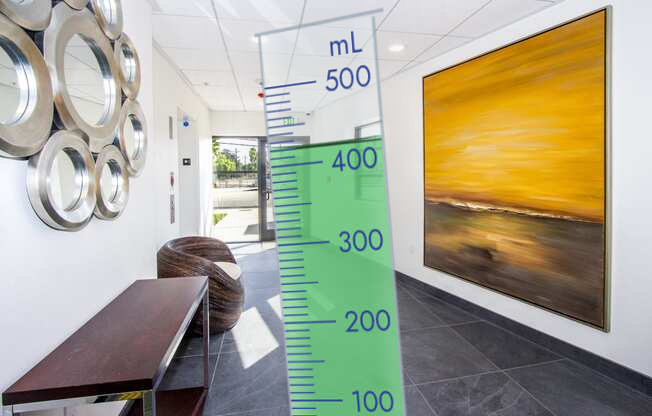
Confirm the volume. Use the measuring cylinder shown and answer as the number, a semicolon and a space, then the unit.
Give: 420; mL
